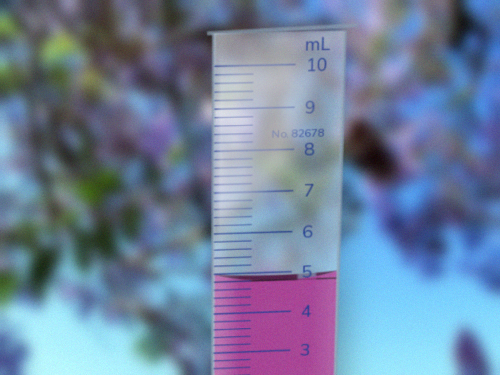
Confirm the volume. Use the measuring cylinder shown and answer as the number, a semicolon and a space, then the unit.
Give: 4.8; mL
